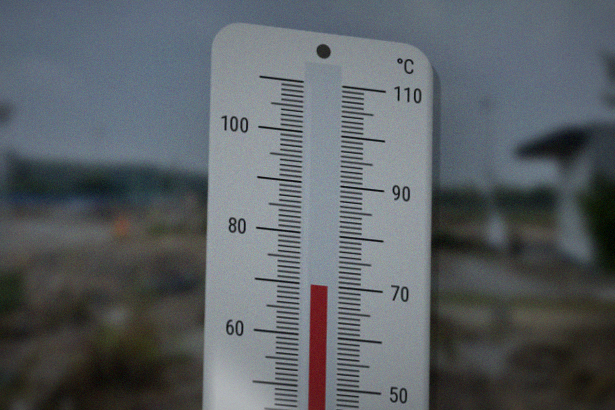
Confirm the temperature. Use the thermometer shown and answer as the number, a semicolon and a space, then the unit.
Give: 70; °C
